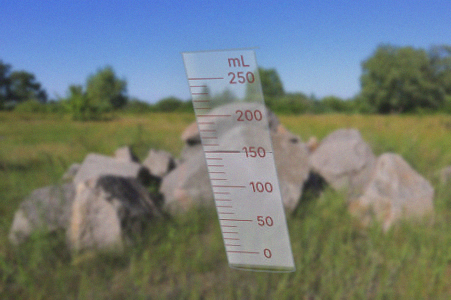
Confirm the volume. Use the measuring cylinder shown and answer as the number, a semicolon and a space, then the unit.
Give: 150; mL
